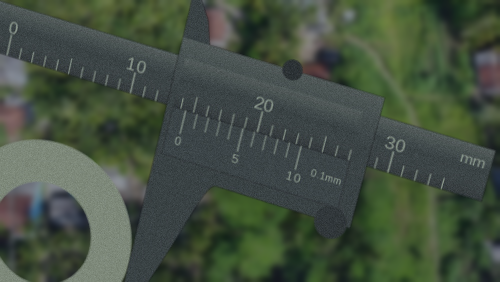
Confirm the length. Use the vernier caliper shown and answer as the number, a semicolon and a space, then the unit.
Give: 14.4; mm
